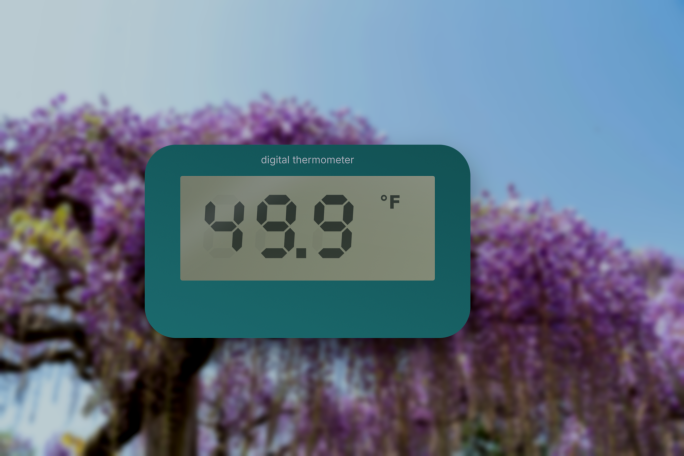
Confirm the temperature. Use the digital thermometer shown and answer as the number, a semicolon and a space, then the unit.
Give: 49.9; °F
